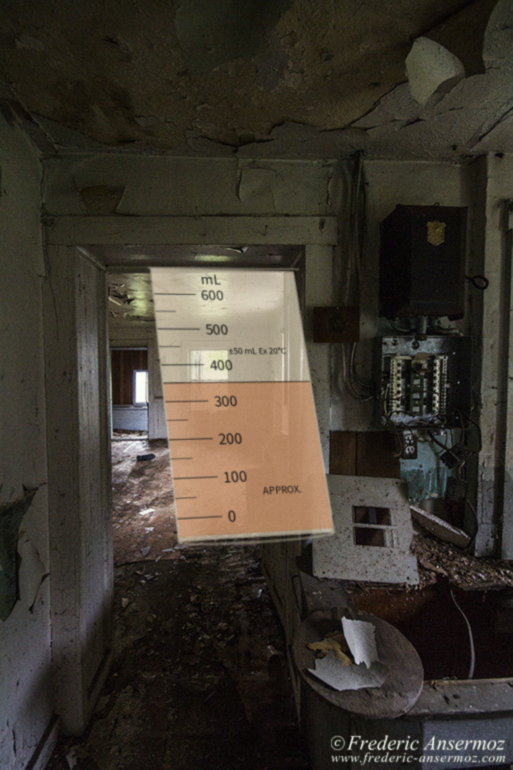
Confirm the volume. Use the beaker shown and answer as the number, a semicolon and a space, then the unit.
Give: 350; mL
